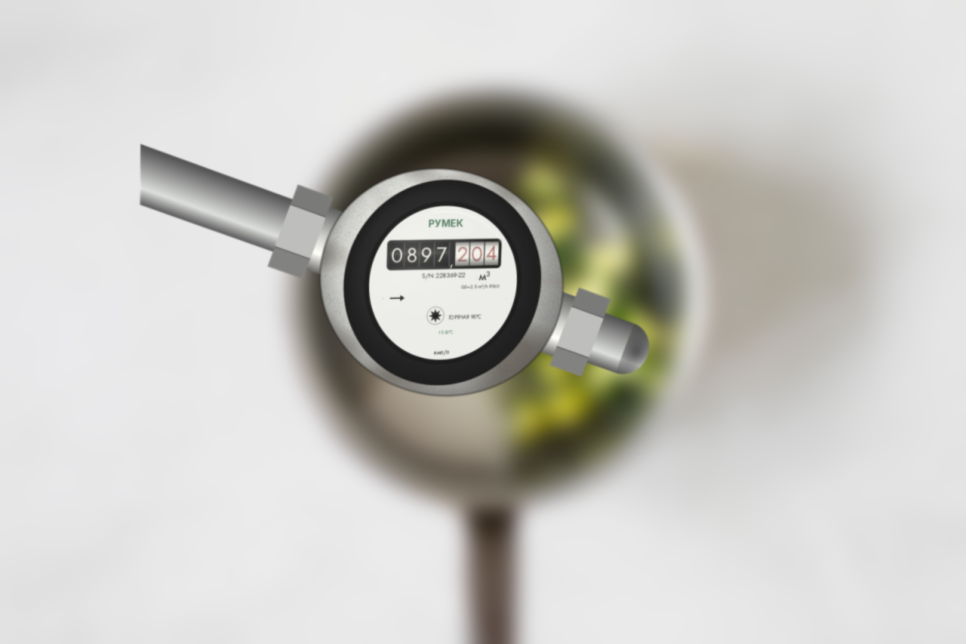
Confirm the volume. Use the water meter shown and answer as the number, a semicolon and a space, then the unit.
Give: 897.204; m³
